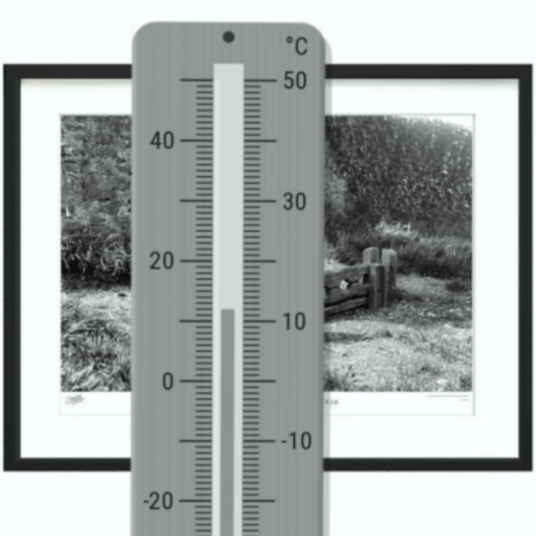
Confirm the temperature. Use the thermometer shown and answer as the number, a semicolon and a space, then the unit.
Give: 12; °C
